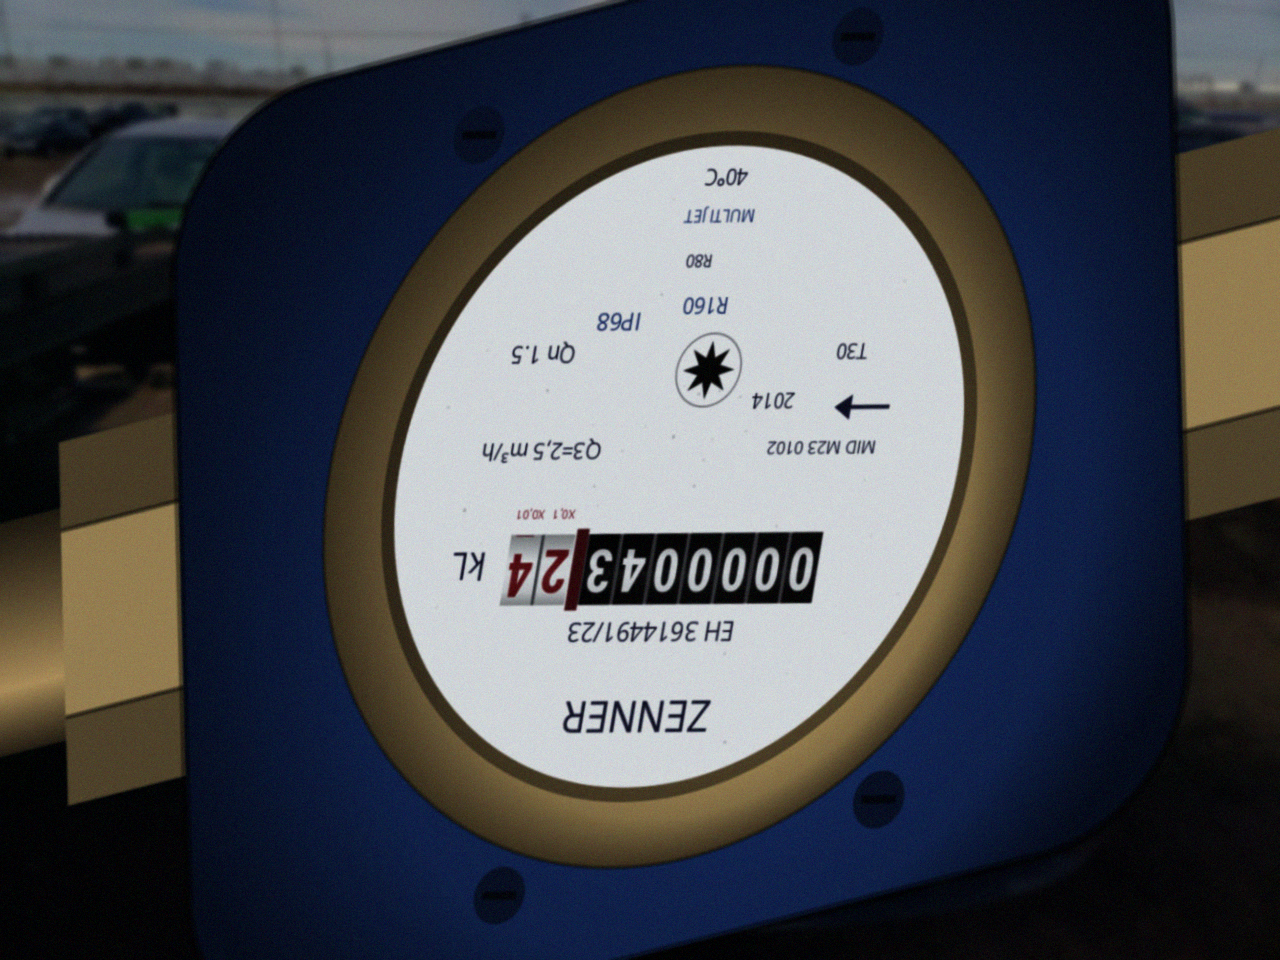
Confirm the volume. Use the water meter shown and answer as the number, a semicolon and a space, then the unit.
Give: 43.24; kL
